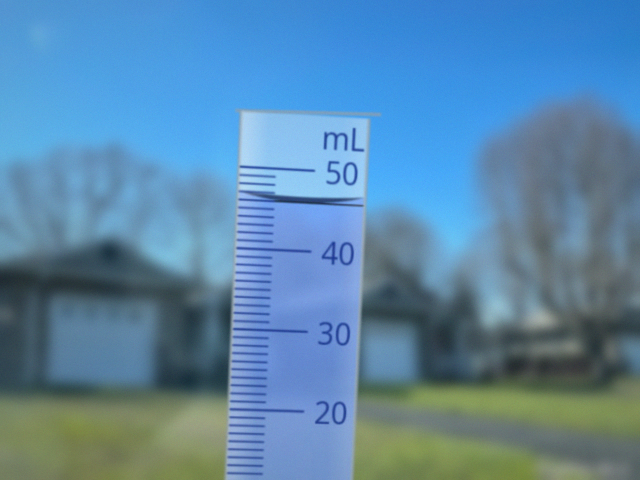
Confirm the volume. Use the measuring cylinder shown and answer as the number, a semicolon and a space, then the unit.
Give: 46; mL
